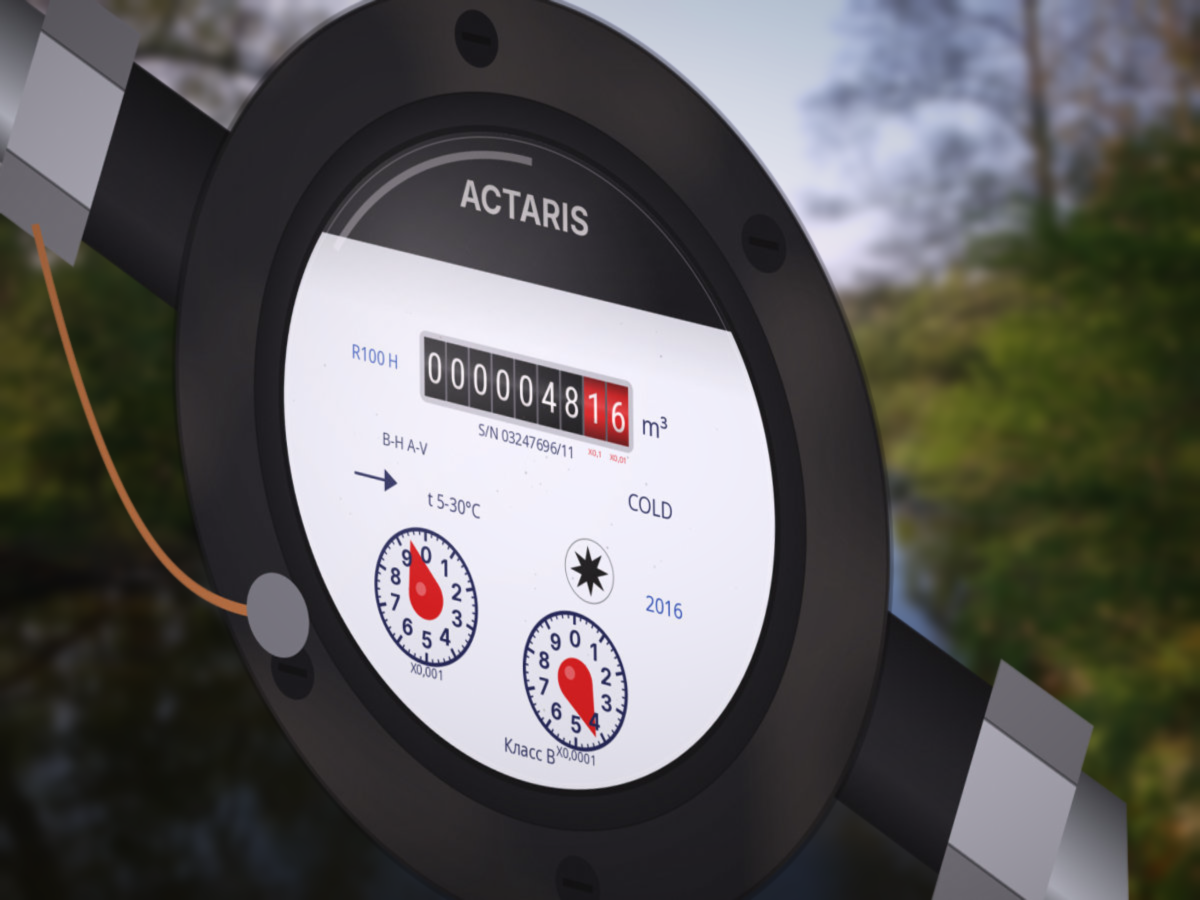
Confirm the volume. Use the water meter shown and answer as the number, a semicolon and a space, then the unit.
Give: 48.1594; m³
